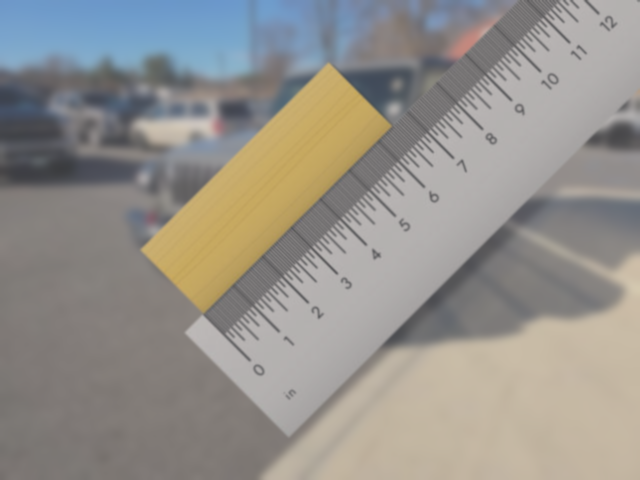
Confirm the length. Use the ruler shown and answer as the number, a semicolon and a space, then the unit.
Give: 6.5; in
